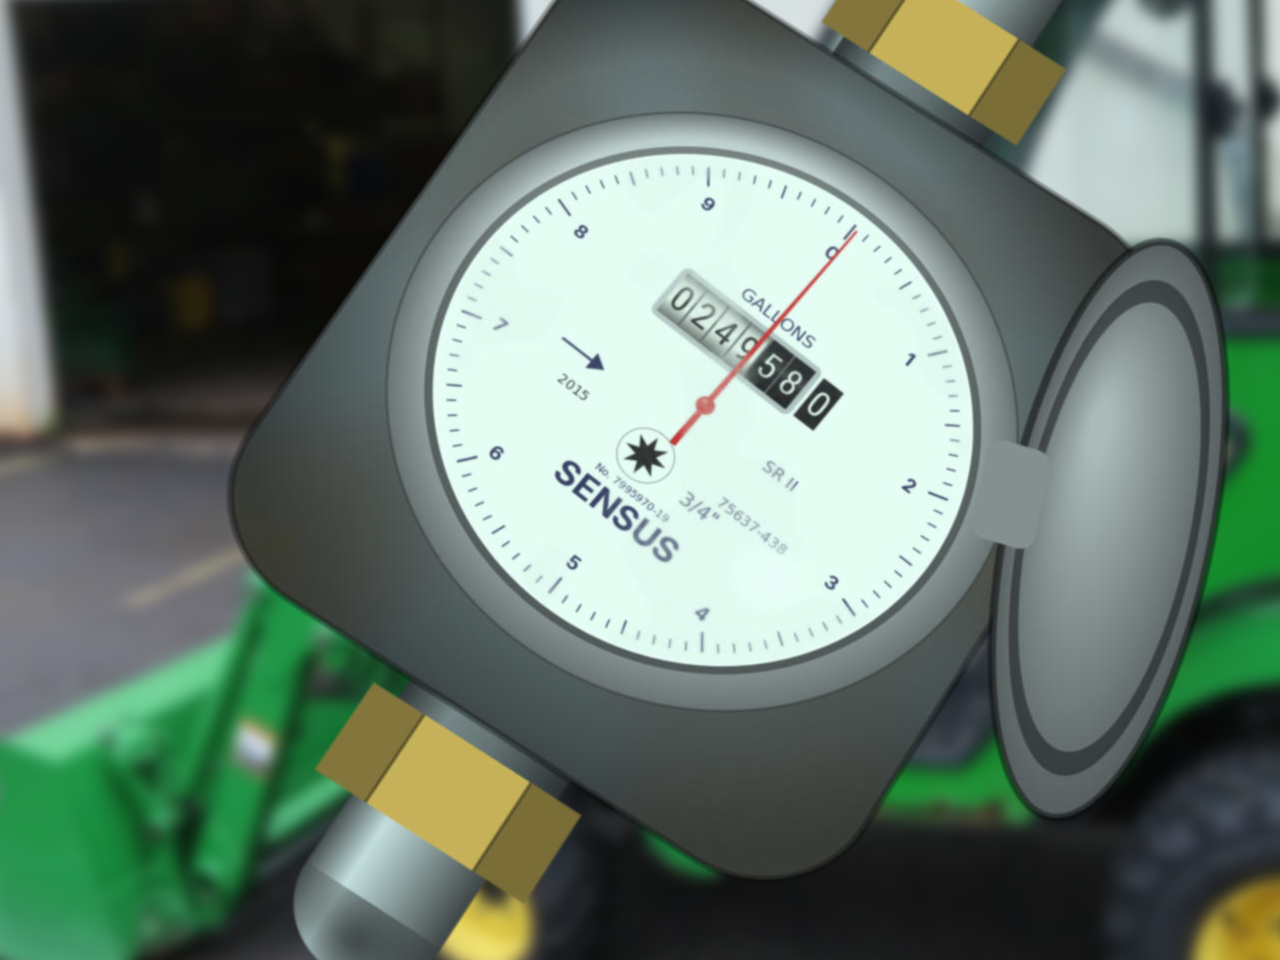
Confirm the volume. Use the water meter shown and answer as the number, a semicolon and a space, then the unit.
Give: 249580.0; gal
